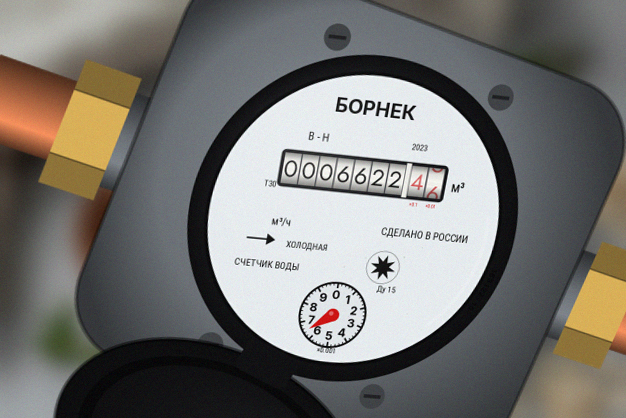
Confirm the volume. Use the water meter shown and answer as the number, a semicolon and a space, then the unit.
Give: 6622.456; m³
